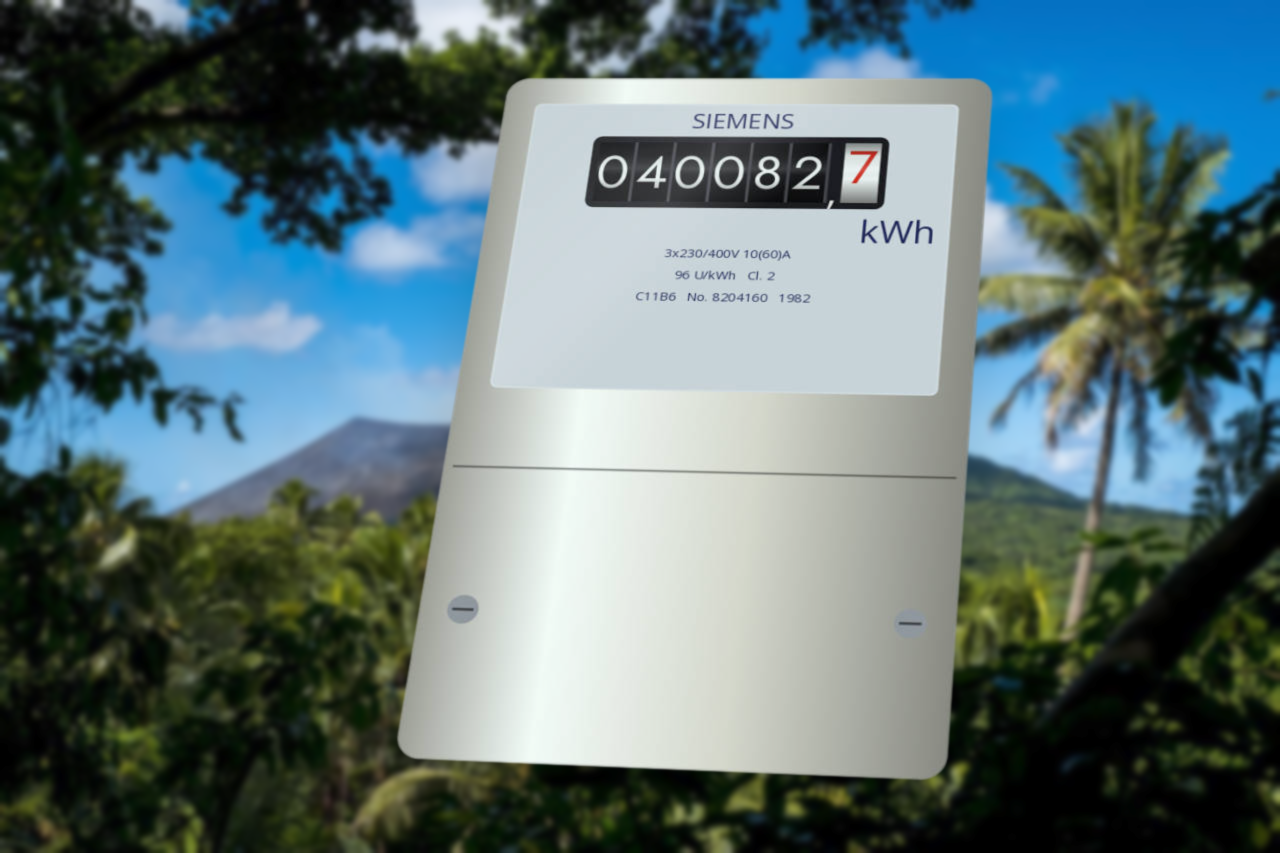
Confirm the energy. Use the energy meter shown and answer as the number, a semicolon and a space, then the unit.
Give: 40082.7; kWh
